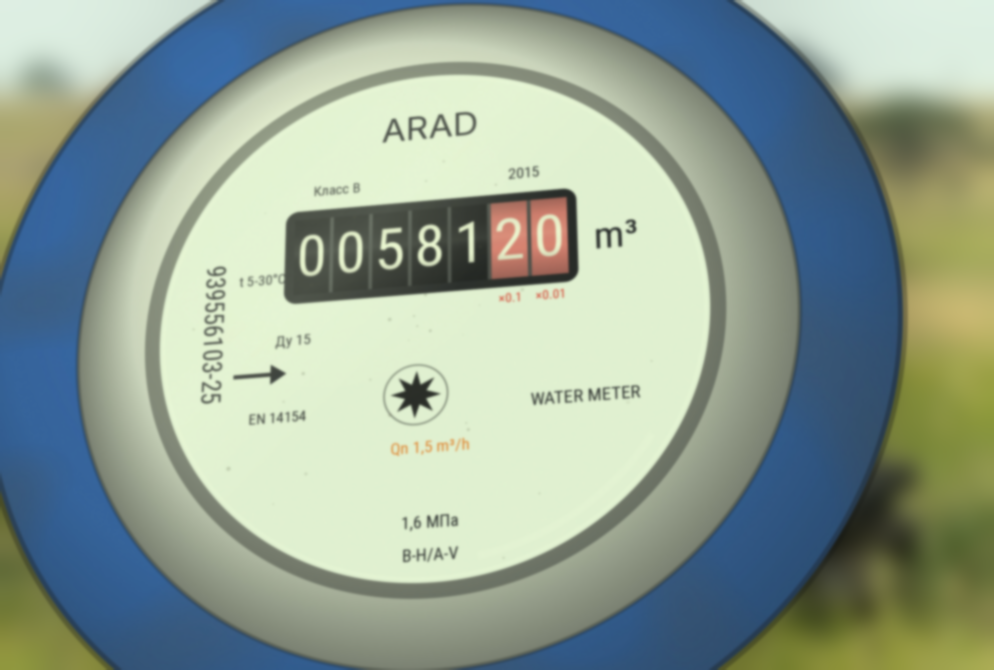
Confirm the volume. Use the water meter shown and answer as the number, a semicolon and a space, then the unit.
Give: 581.20; m³
